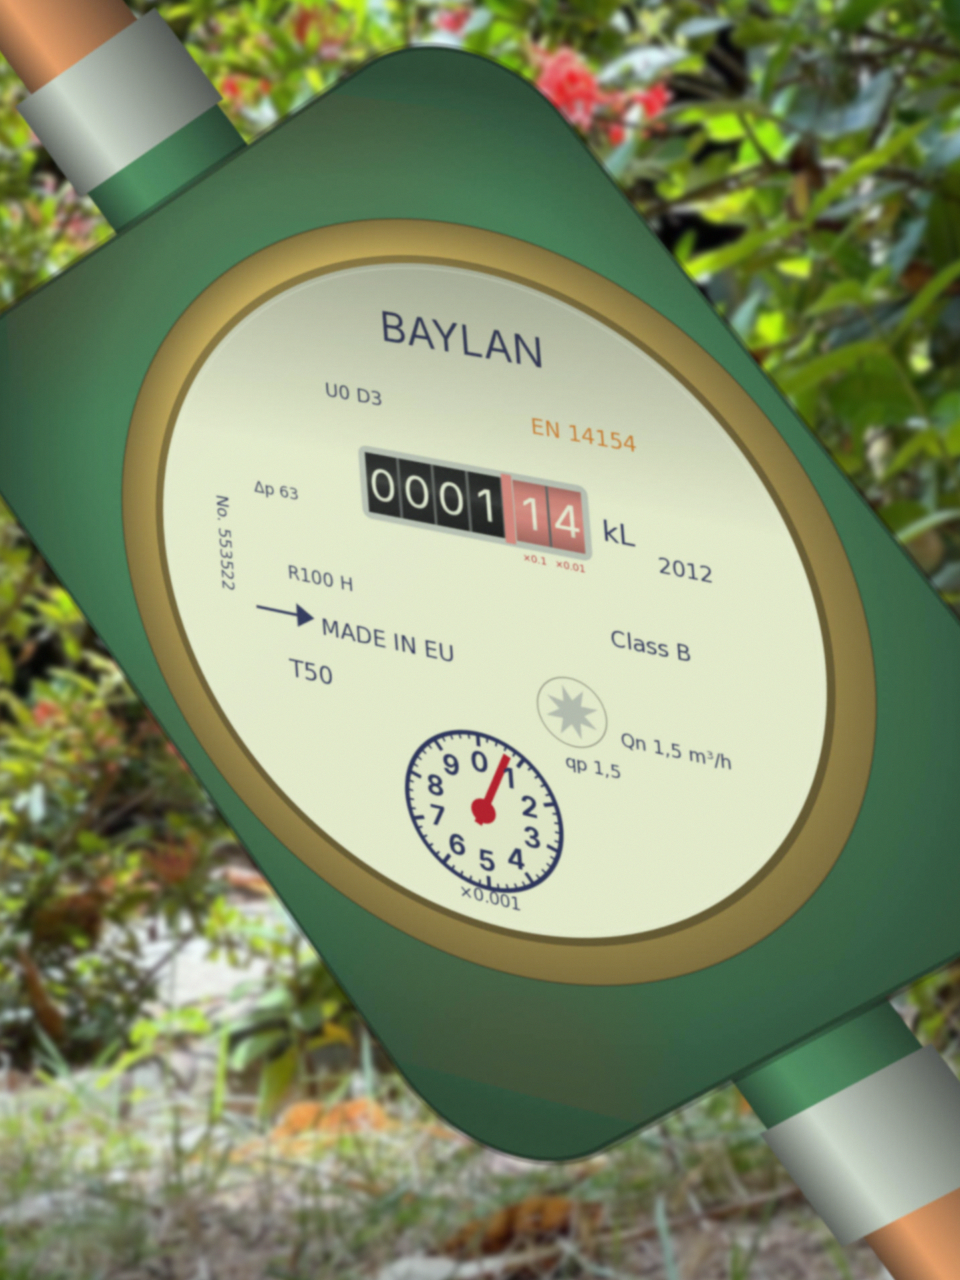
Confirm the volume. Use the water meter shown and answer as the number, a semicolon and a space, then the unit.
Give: 1.140; kL
